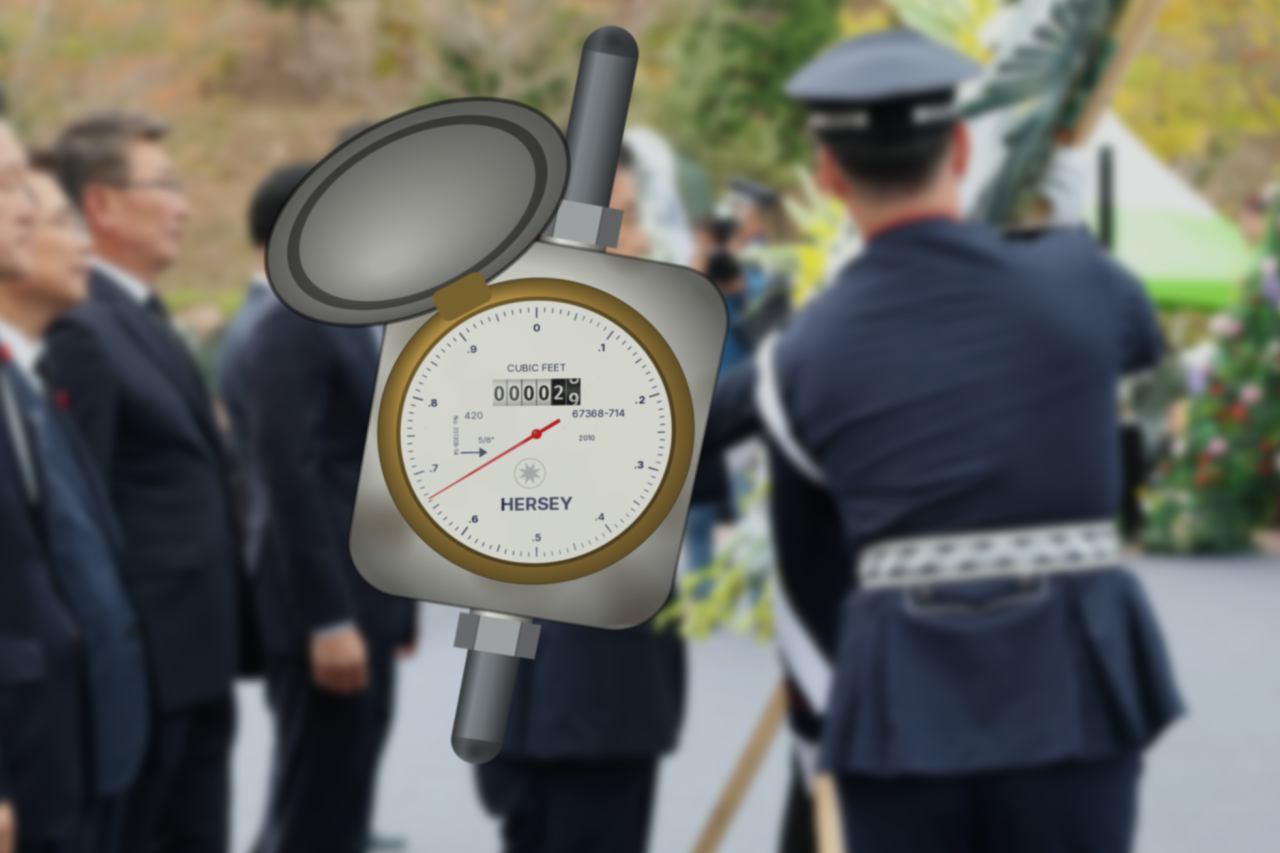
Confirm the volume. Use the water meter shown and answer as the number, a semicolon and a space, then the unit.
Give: 28.66; ft³
